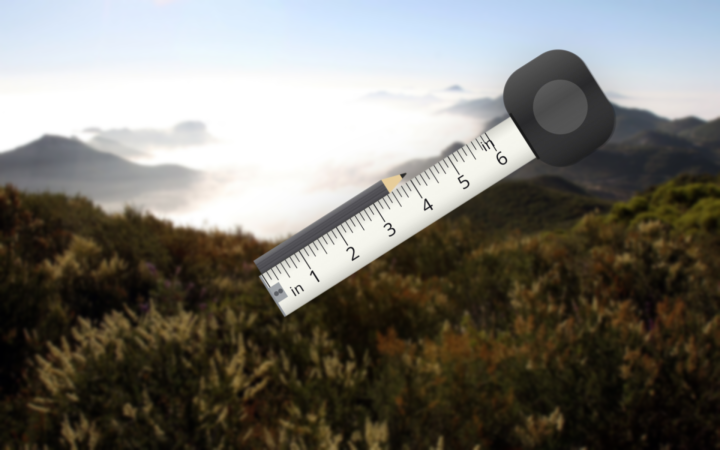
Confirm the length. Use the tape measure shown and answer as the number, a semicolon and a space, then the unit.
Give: 4; in
